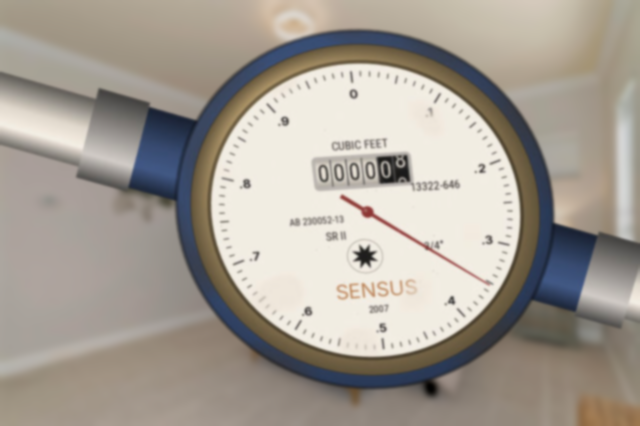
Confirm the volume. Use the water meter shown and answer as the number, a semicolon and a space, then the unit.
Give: 8.35; ft³
